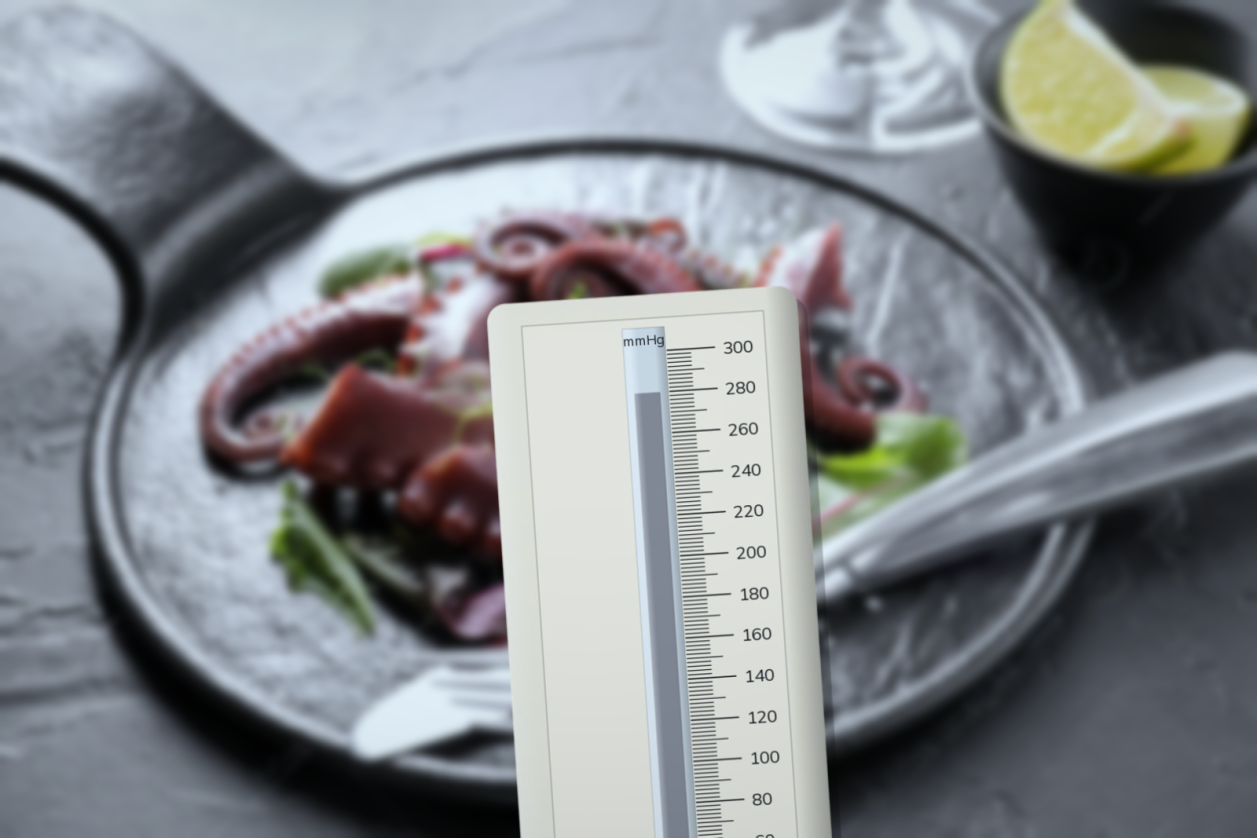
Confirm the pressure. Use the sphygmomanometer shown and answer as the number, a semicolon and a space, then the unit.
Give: 280; mmHg
